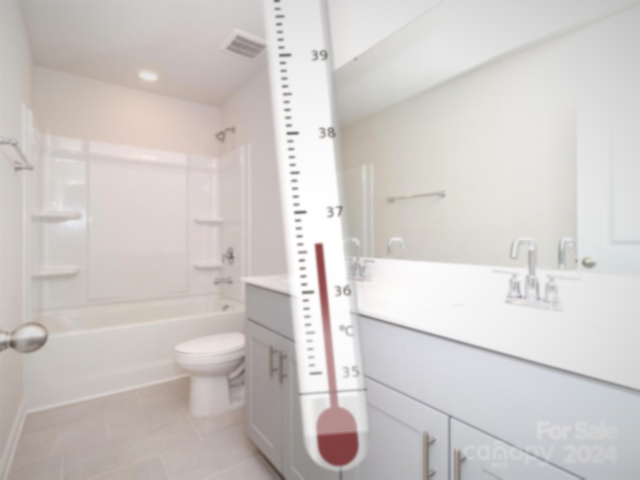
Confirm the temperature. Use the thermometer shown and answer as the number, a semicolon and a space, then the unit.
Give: 36.6; °C
